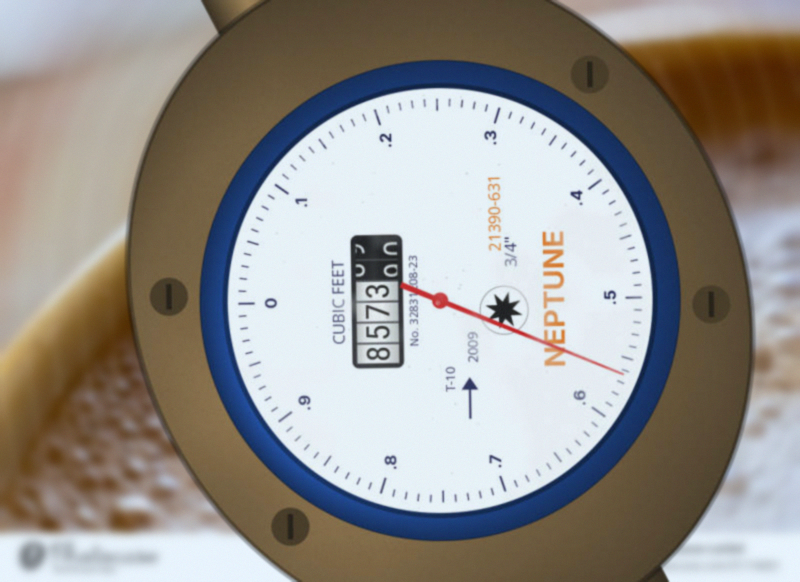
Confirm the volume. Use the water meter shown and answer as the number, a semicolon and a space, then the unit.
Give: 857389.56; ft³
